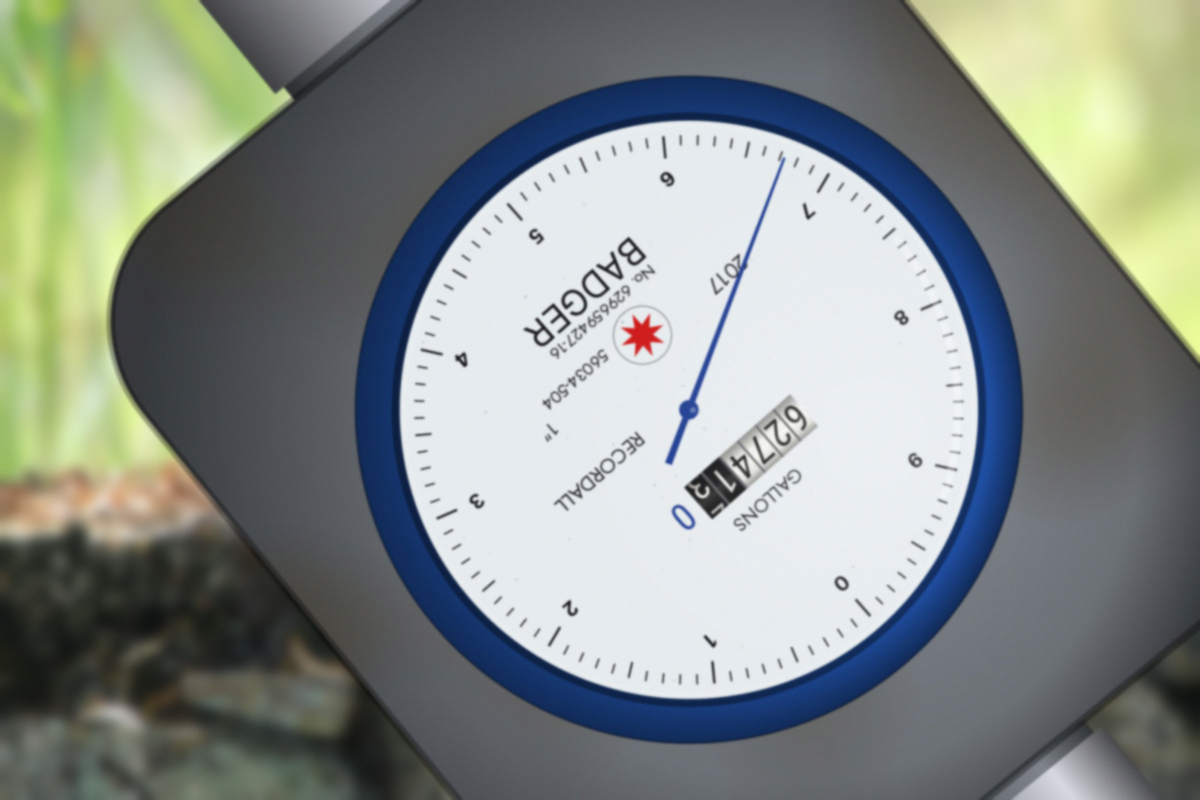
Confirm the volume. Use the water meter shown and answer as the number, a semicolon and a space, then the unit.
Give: 6274126.7; gal
